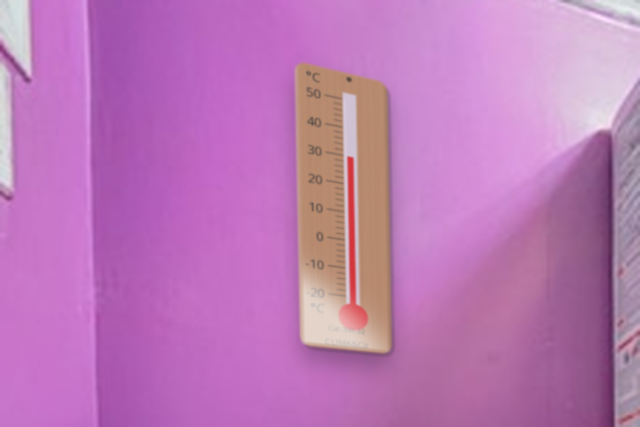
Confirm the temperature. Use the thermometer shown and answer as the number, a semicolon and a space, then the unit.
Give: 30; °C
